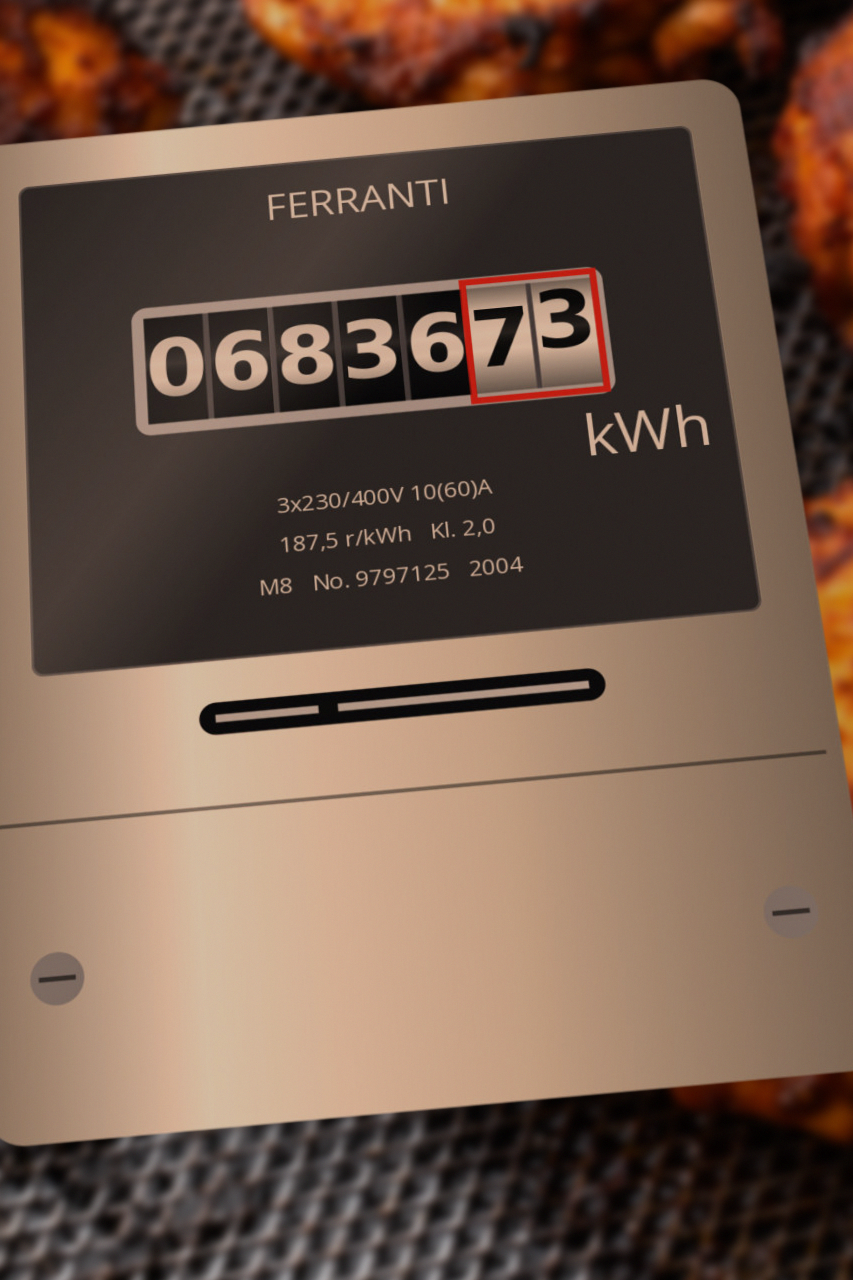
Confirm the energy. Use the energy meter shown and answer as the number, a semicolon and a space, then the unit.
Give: 6836.73; kWh
